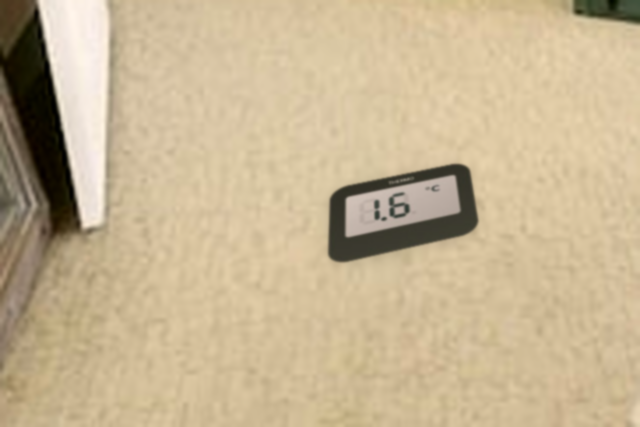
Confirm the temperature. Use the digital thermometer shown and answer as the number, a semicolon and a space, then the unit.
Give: 1.6; °C
